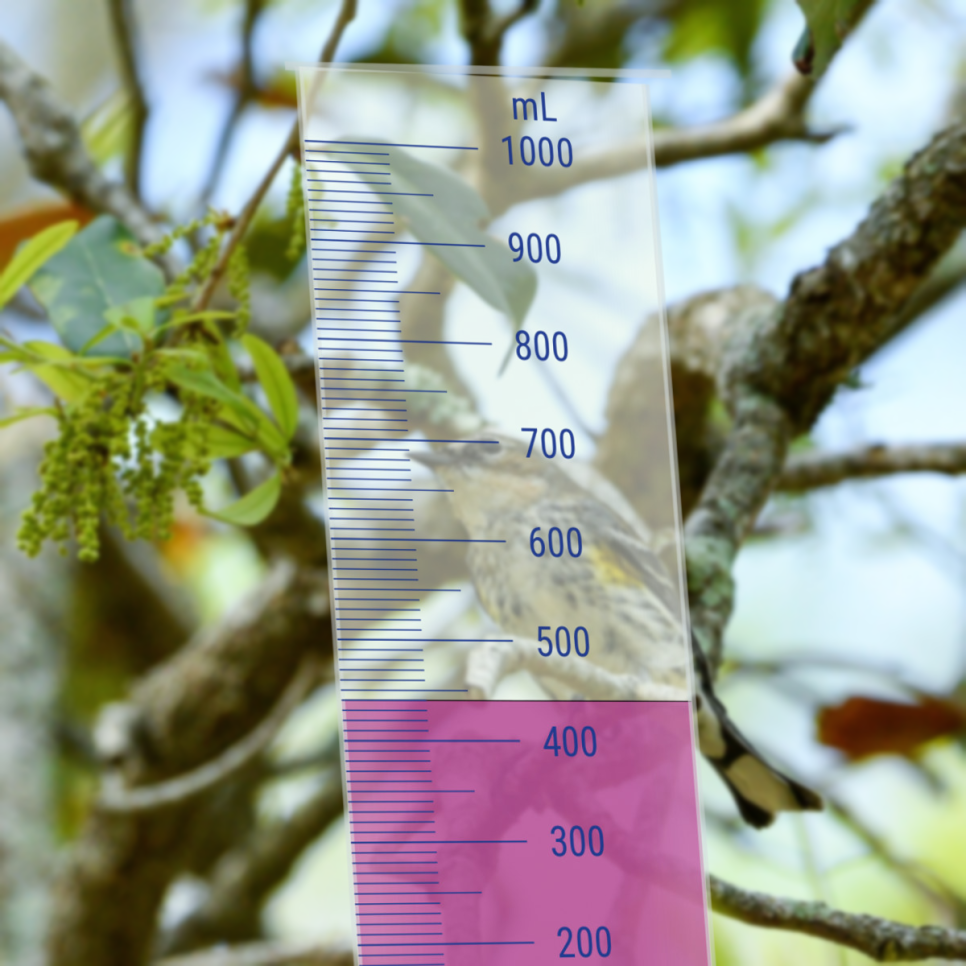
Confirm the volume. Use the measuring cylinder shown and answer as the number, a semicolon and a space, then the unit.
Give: 440; mL
